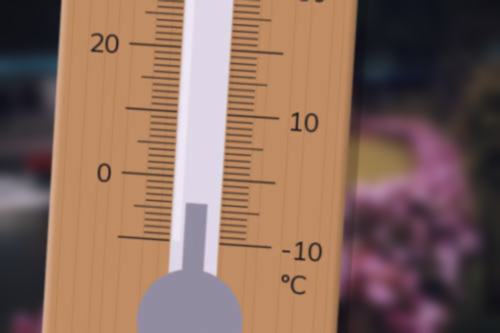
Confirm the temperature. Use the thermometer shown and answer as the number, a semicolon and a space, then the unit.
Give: -4; °C
